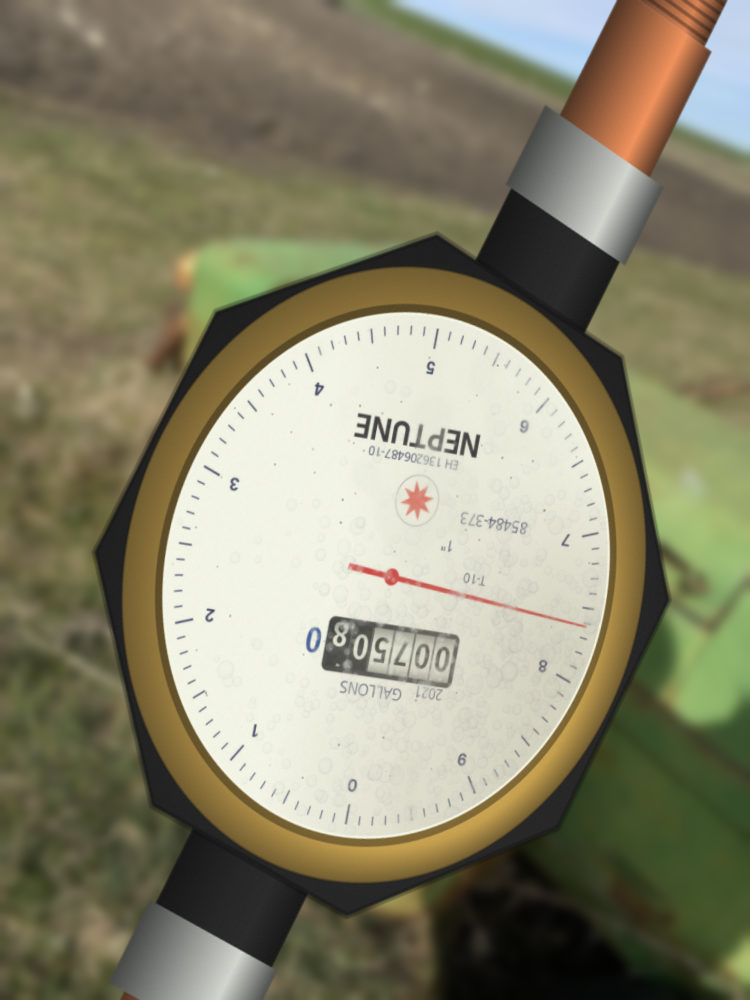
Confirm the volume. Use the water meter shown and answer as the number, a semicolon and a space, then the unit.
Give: 75077.6; gal
